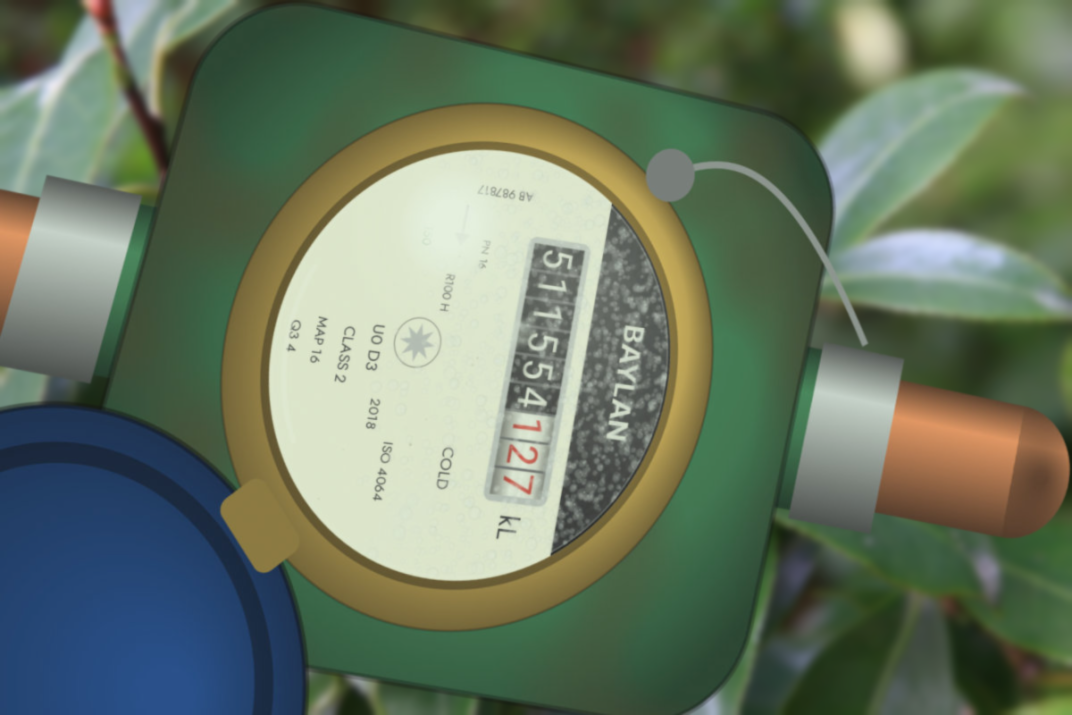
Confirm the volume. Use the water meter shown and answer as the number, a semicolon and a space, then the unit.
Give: 511554.127; kL
